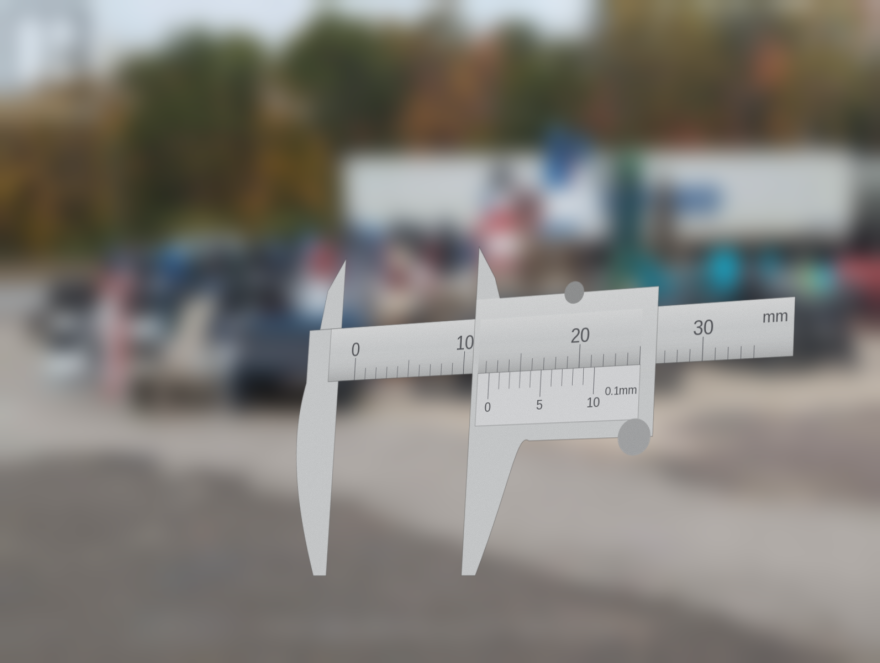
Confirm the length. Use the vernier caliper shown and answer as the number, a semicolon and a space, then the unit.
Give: 12.3; mm
